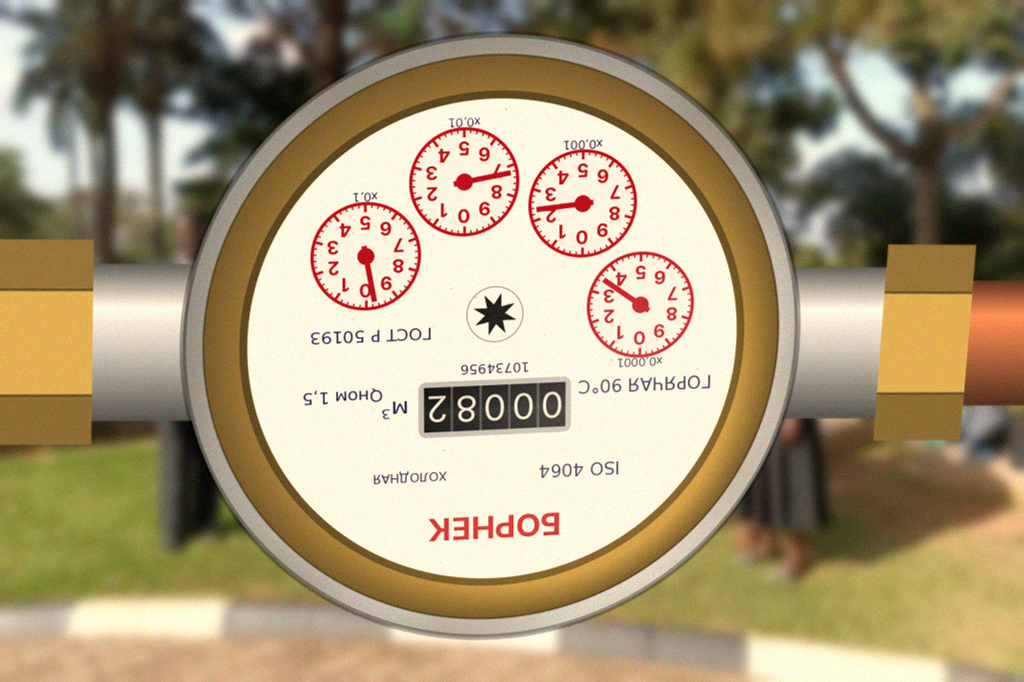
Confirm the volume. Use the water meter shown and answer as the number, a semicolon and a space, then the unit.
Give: 81.9723; m³
